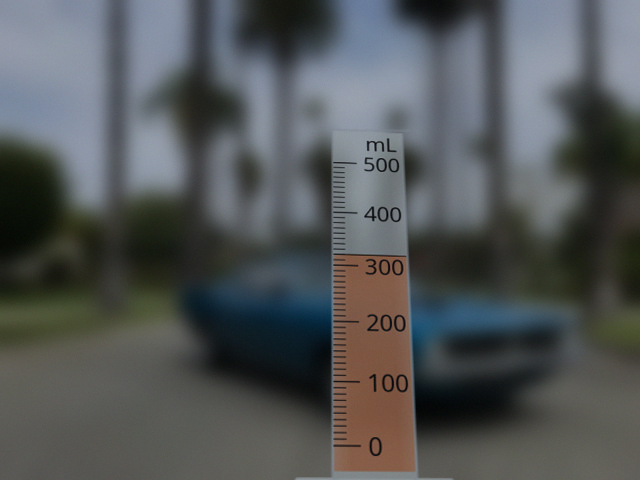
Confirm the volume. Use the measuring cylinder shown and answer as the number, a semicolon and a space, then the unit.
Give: 320; mL
